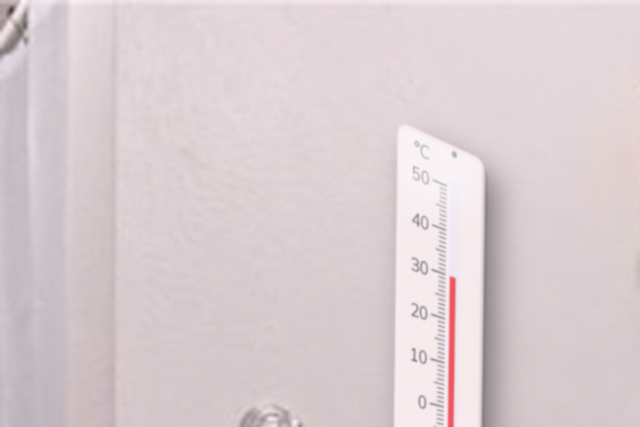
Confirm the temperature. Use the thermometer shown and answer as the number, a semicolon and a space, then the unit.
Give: 30; °C
